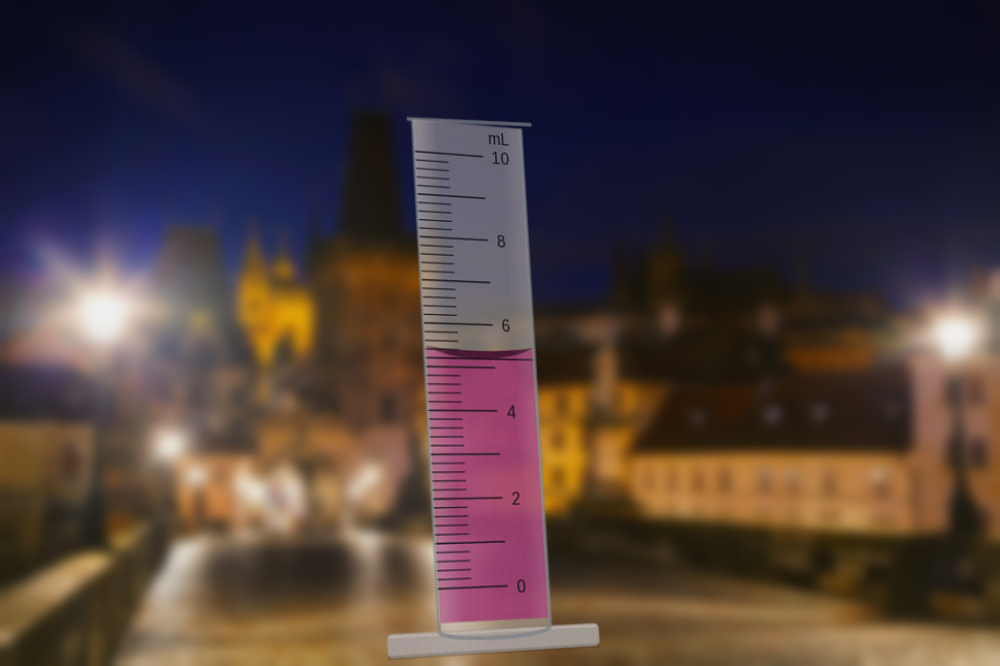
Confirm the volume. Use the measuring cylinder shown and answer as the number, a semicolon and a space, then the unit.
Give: 5.2; mL
